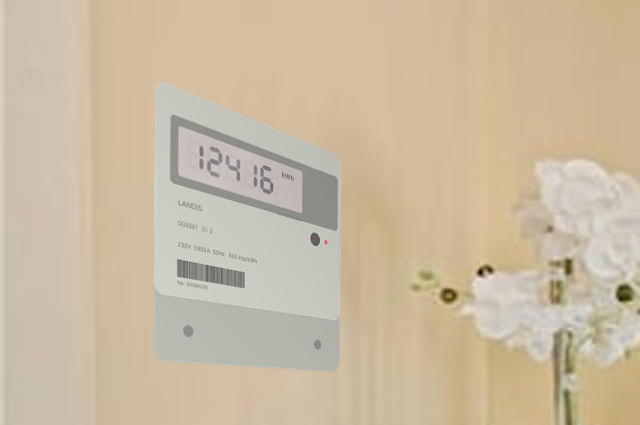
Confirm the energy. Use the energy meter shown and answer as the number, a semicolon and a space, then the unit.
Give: 12416; kWh
